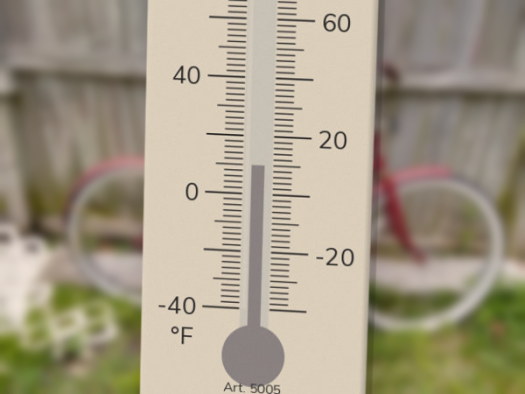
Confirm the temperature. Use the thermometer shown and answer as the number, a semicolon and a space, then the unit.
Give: 10; °F
